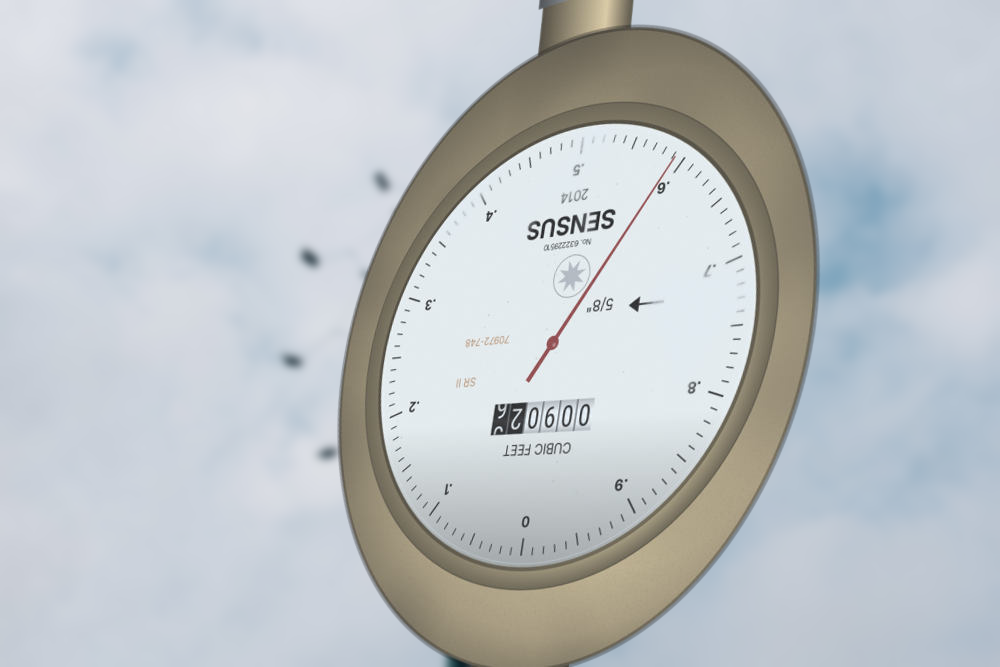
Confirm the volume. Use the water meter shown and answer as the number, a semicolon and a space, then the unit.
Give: 9025.59; ft³
